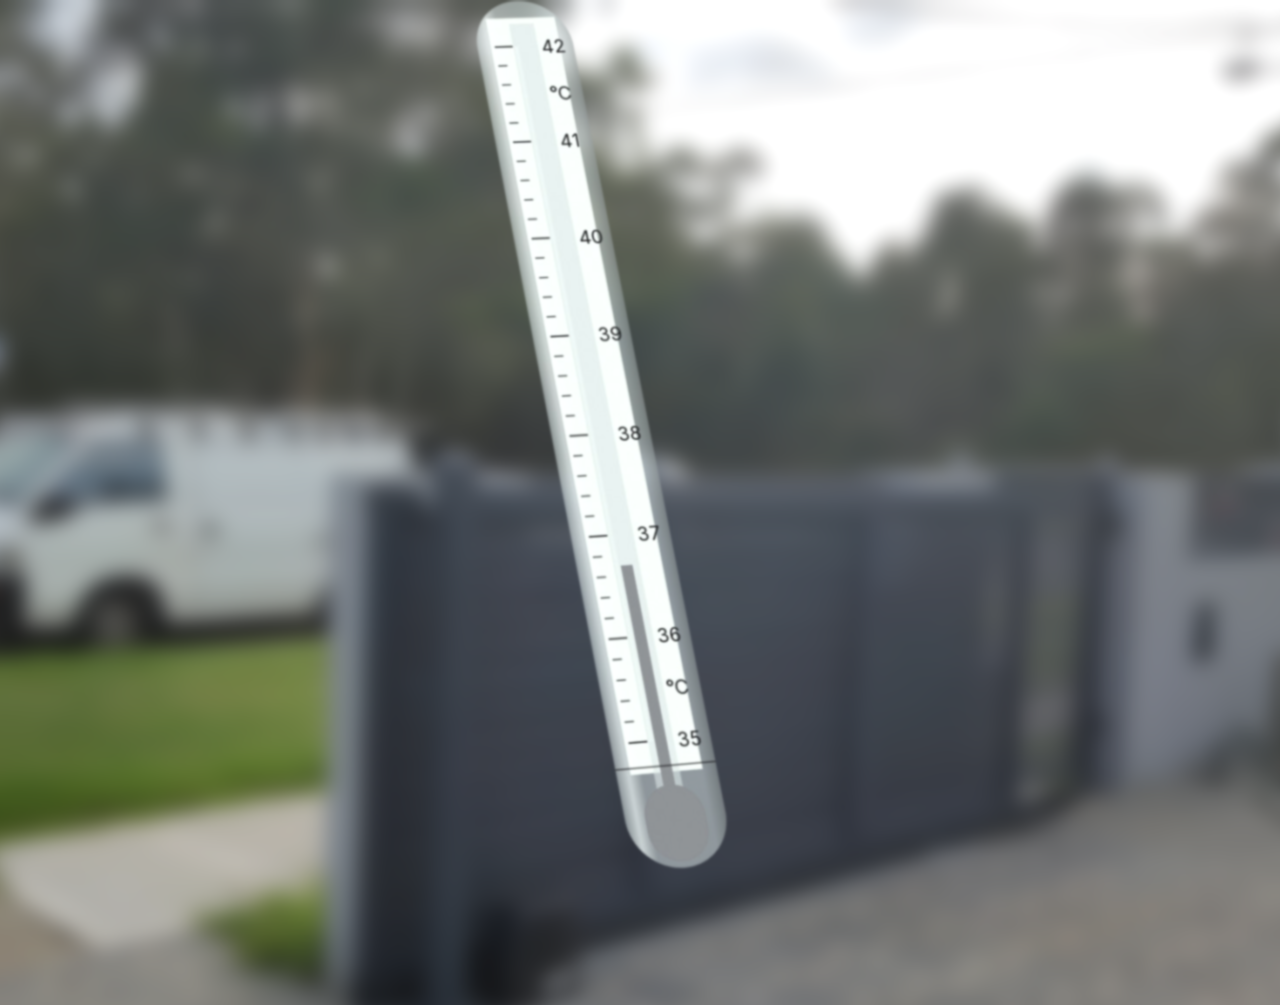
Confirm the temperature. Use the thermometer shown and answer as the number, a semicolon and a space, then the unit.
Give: 36.7; °C
